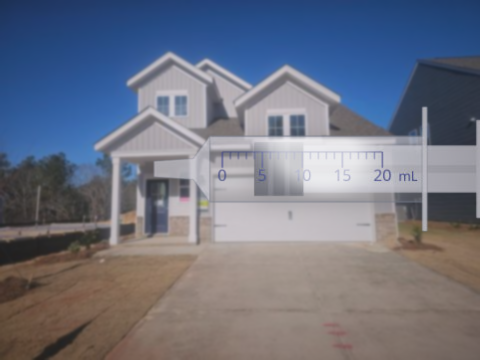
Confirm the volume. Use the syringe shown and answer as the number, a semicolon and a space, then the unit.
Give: 4; mL
